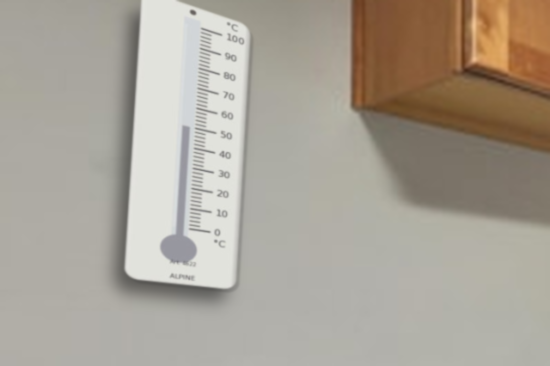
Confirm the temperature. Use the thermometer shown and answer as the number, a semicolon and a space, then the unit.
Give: 50; °C
